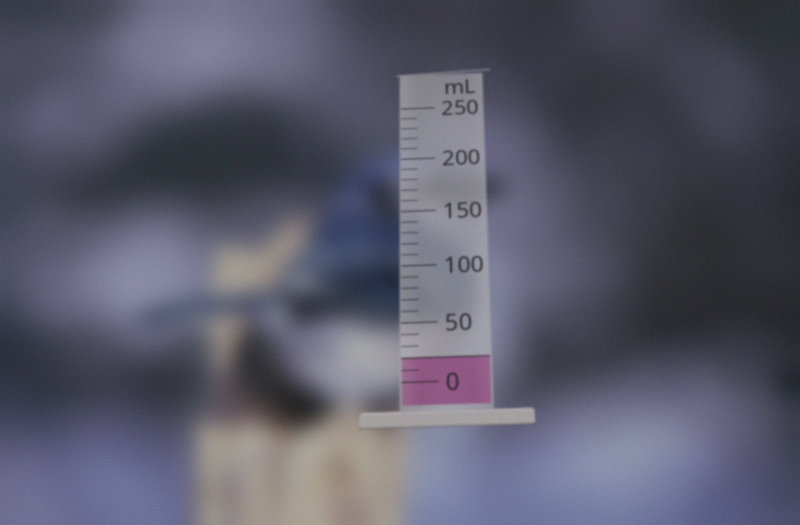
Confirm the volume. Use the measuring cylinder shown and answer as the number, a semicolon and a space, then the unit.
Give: 20; mL
